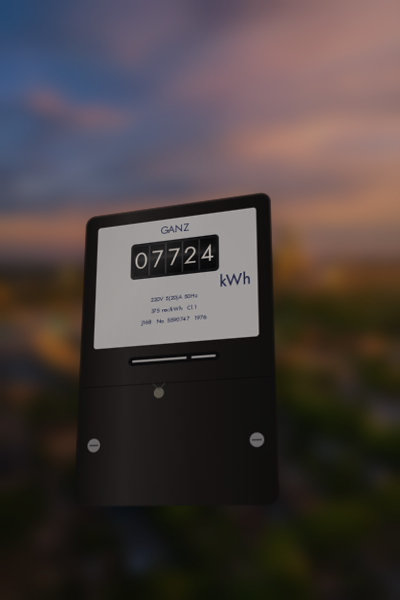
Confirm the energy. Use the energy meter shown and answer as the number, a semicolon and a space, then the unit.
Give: 7724; kWh
